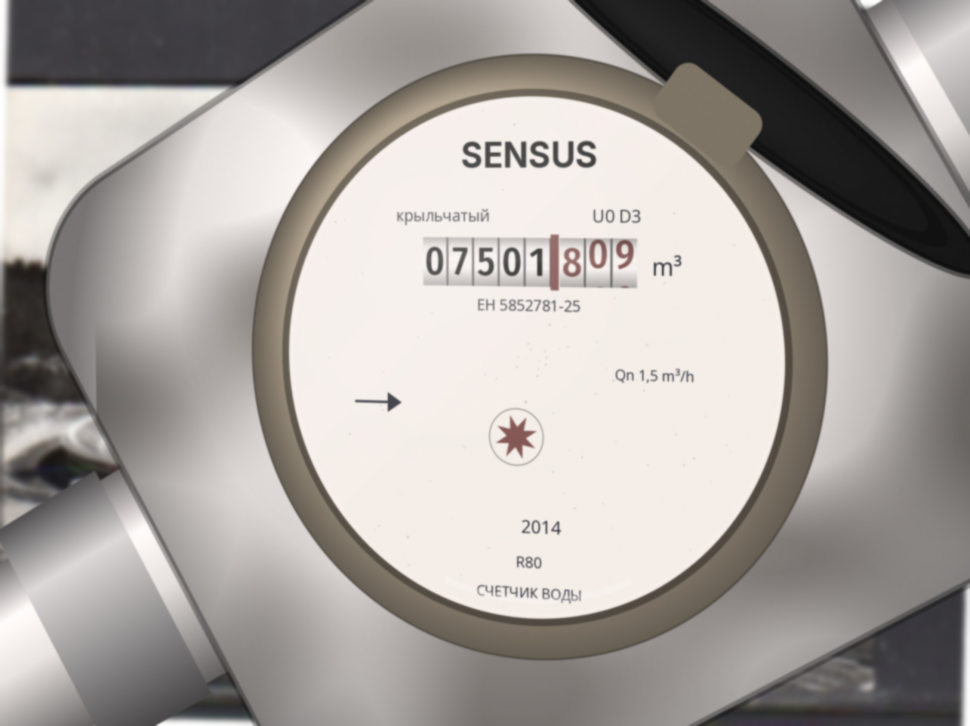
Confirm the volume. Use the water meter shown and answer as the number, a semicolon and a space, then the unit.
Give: 7501.809; m³
